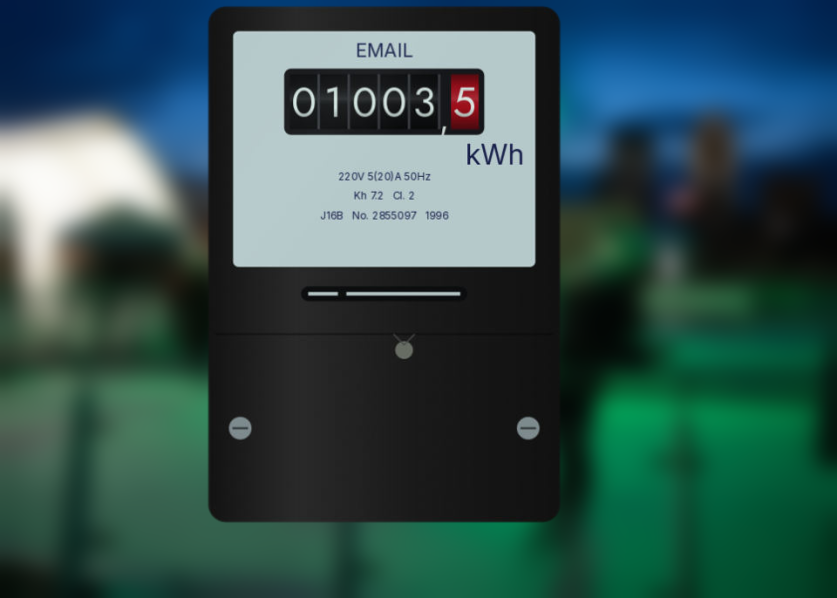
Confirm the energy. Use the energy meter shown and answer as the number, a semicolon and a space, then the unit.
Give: 1003.5; kWh
